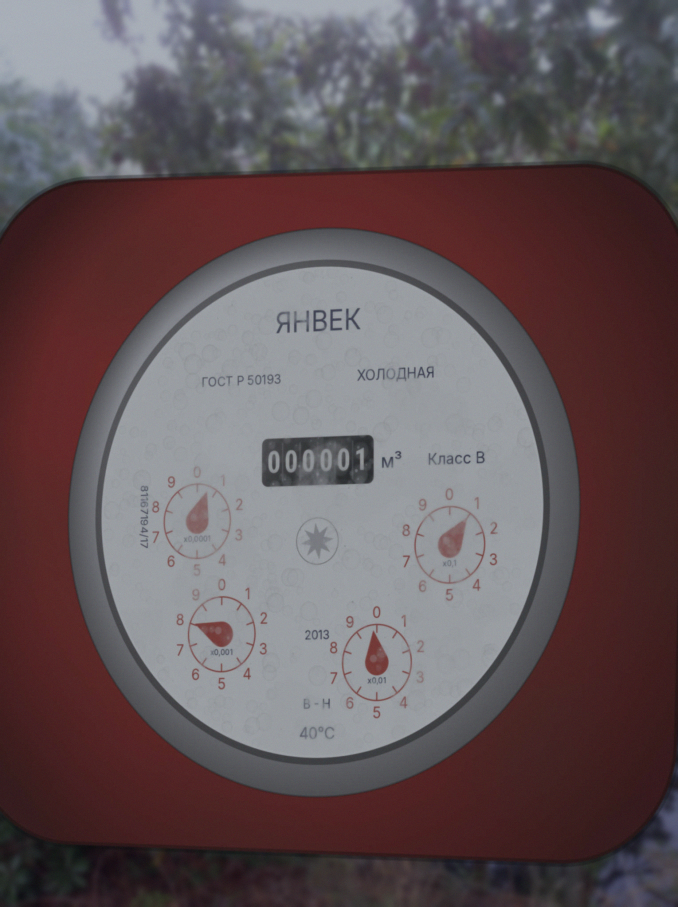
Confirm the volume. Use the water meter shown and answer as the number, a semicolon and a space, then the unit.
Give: 1.0980; m³
